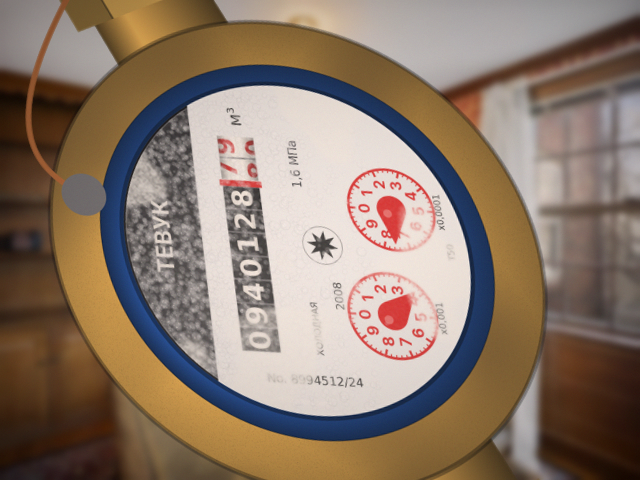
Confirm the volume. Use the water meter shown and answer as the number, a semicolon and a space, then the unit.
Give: 940128.7937; m³
